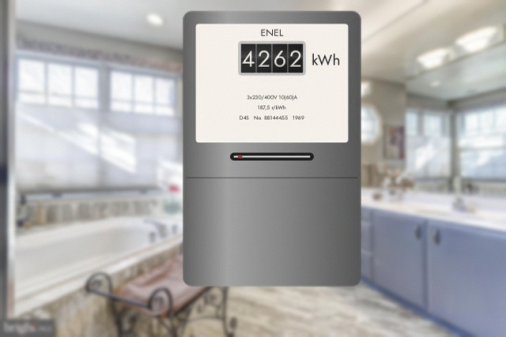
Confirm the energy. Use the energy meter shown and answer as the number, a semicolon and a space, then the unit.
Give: 4262; kWh
